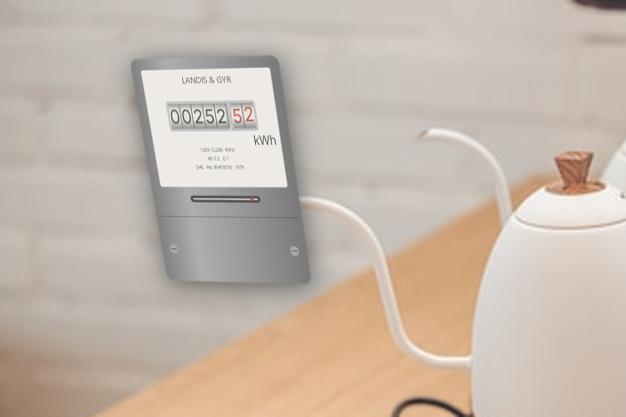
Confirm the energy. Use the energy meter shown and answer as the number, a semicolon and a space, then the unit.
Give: 252.52; kWh
